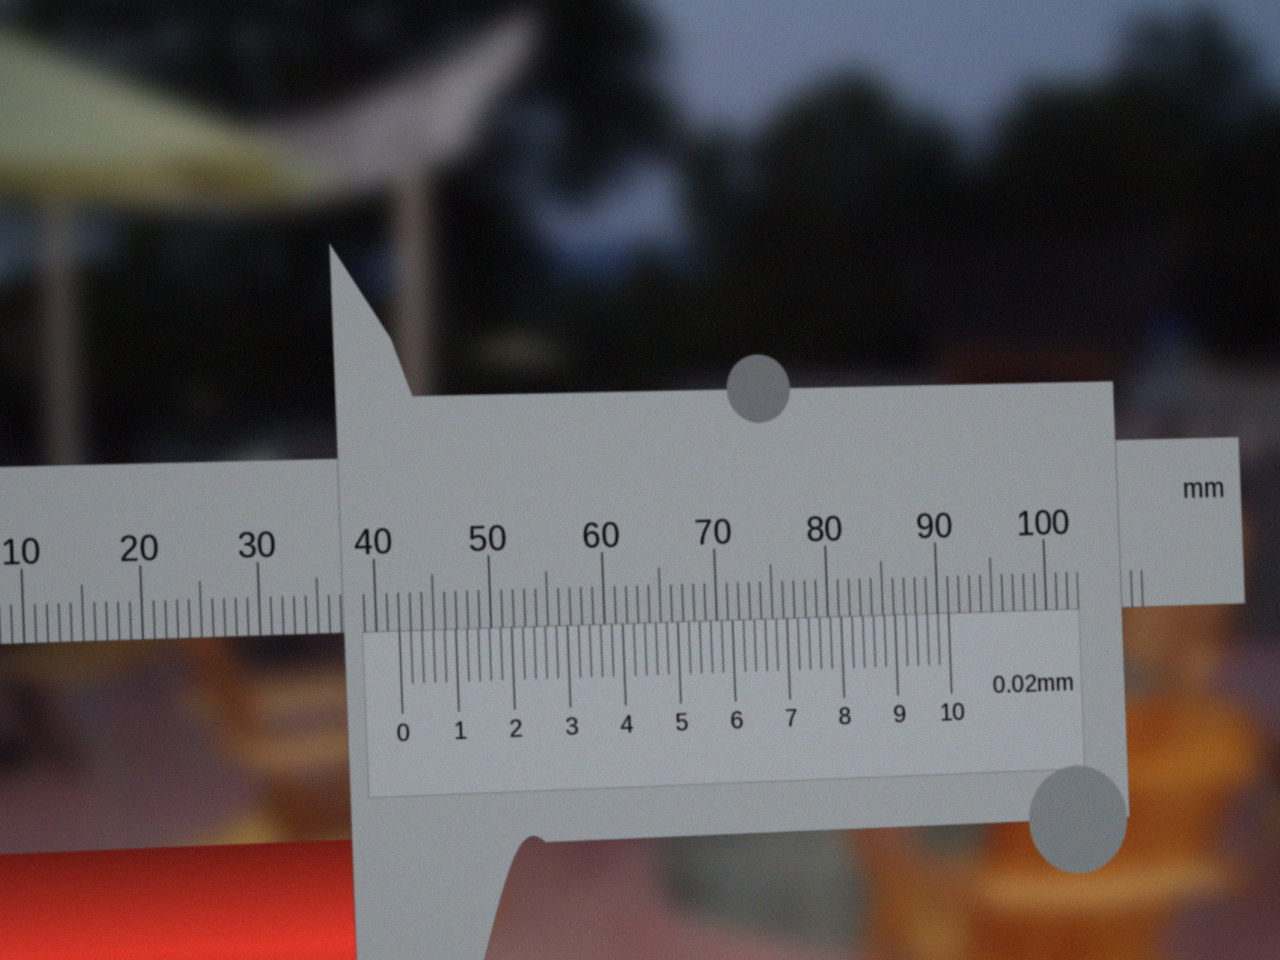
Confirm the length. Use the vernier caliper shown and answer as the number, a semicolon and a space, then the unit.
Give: 42.0; mm
